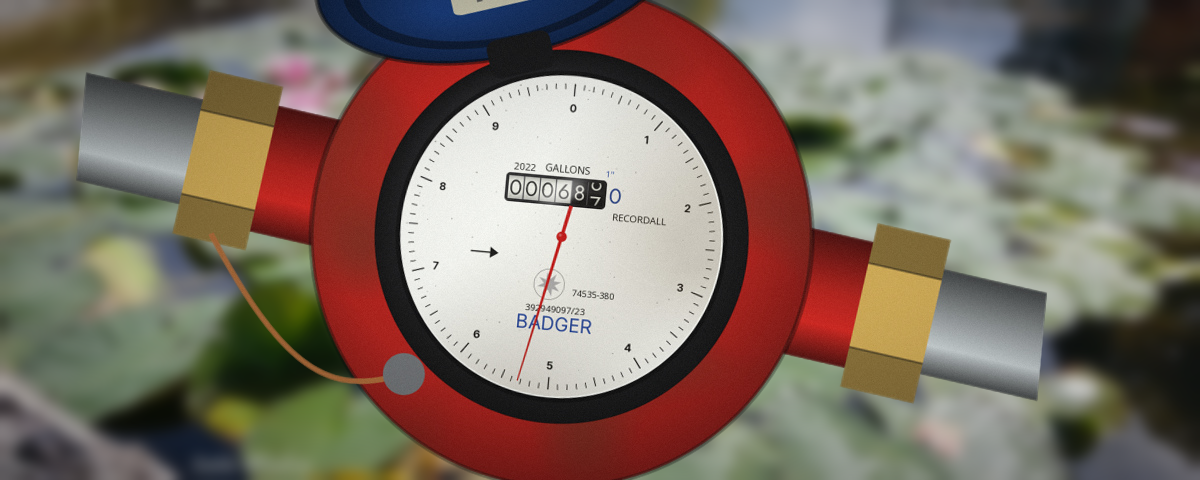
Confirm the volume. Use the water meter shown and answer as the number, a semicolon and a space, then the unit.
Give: 6865.3; gal
